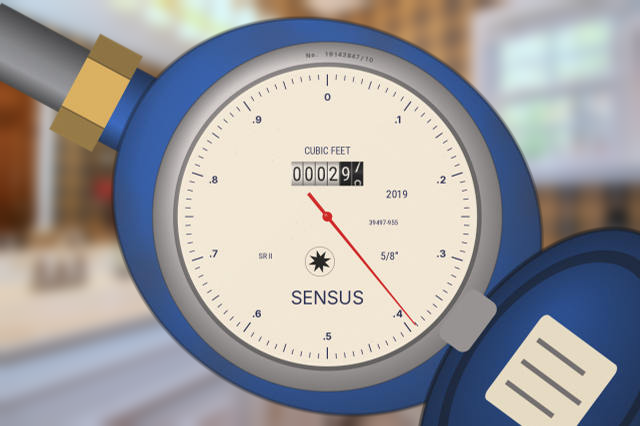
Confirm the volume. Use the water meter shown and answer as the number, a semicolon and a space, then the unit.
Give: 297.39; ft³
